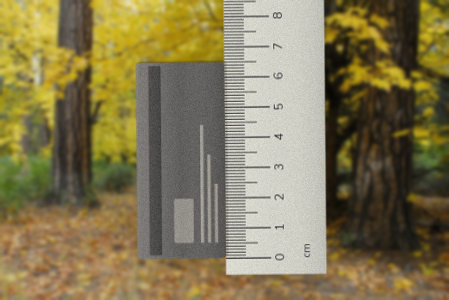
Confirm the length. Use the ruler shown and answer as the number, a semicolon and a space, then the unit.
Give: 6.5; cm
